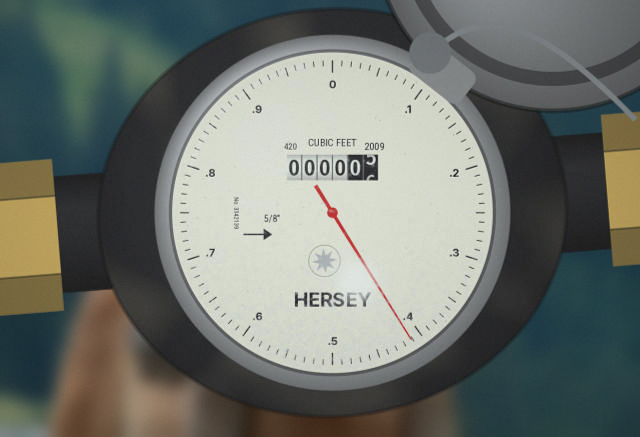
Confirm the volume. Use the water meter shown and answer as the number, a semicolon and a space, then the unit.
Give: 5.41; ft³
